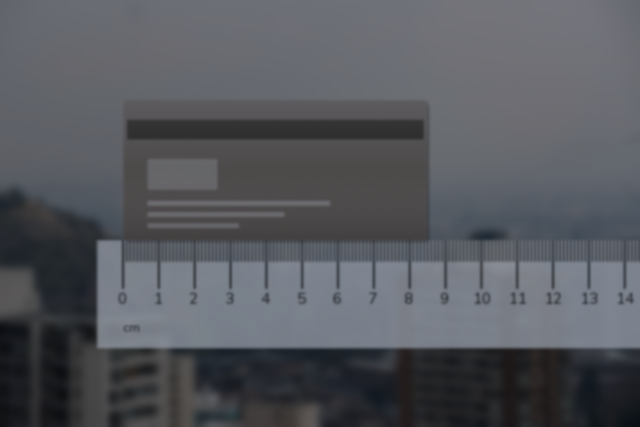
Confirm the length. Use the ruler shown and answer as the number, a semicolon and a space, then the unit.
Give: 8.5; cm
